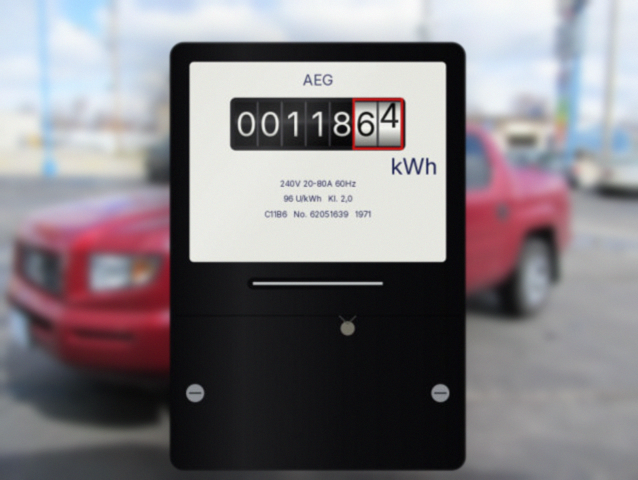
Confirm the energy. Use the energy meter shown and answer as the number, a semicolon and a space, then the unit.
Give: 118.64; kWh
